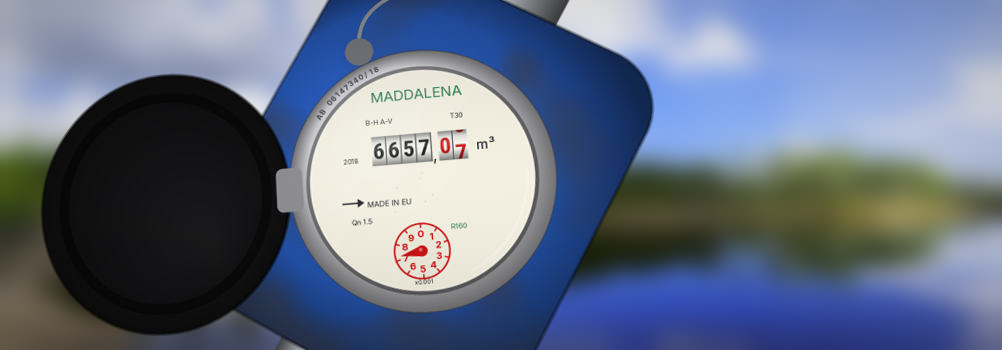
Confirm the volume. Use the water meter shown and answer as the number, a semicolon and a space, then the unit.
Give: 6657.067; m³
